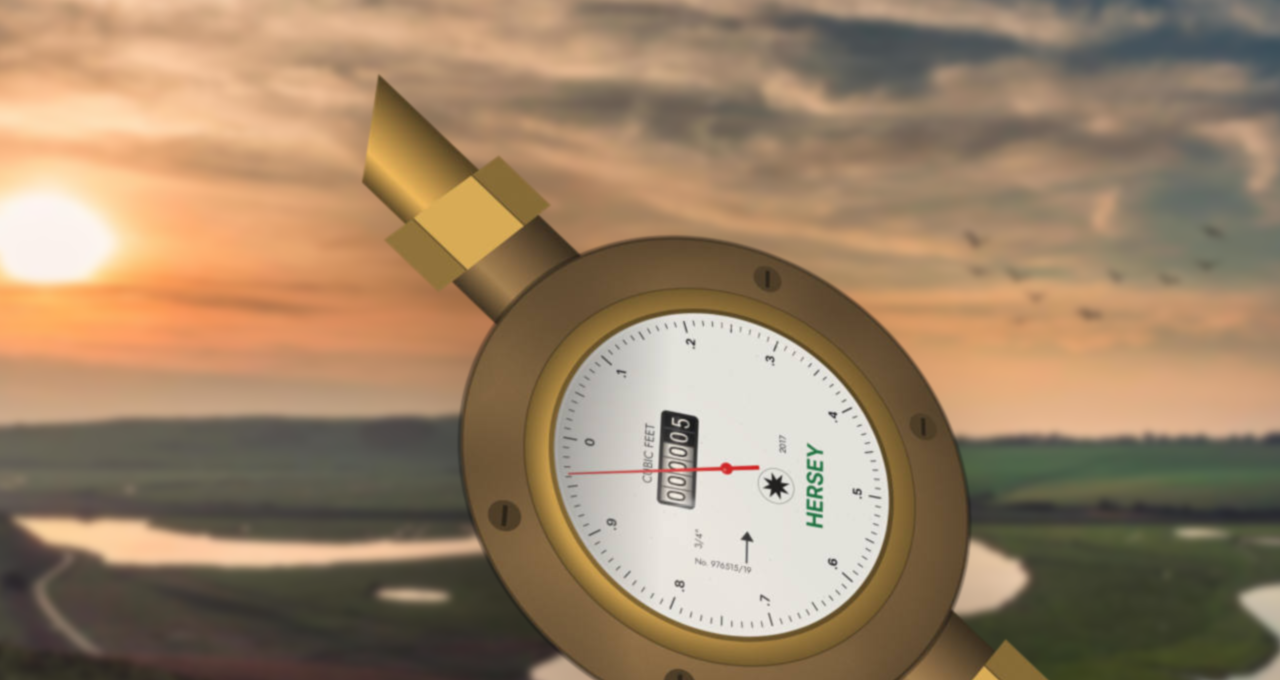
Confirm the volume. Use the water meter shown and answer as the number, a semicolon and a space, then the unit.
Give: 4.96; ft³
